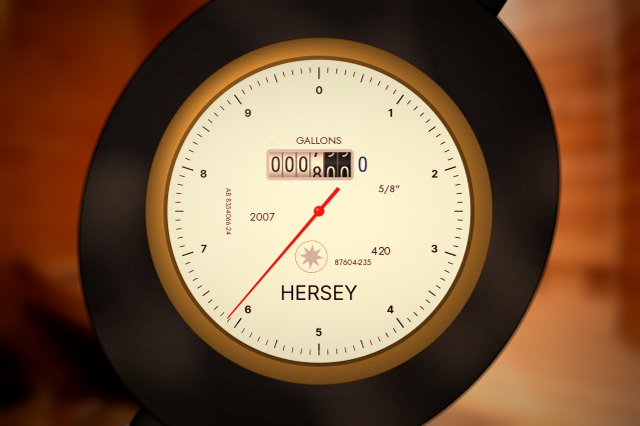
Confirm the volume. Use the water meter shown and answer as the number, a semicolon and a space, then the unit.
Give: 7996.1; gal
